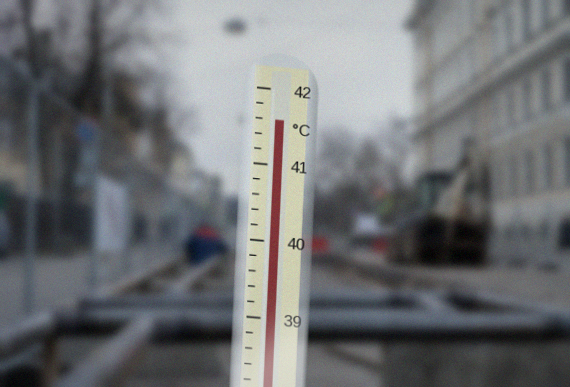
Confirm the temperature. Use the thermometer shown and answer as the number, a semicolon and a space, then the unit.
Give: 41.6; °C
